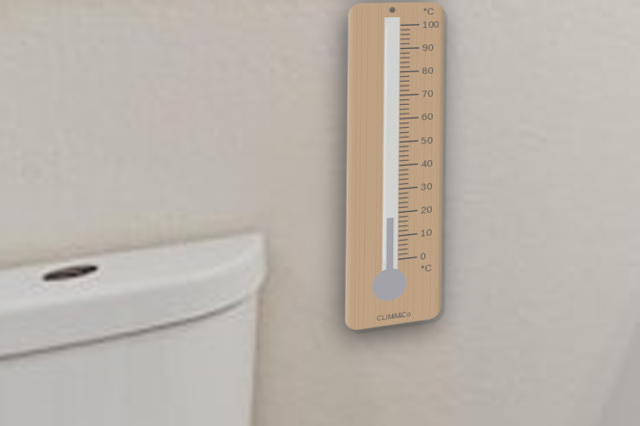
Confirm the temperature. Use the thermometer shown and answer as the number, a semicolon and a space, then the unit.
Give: 18; °C
